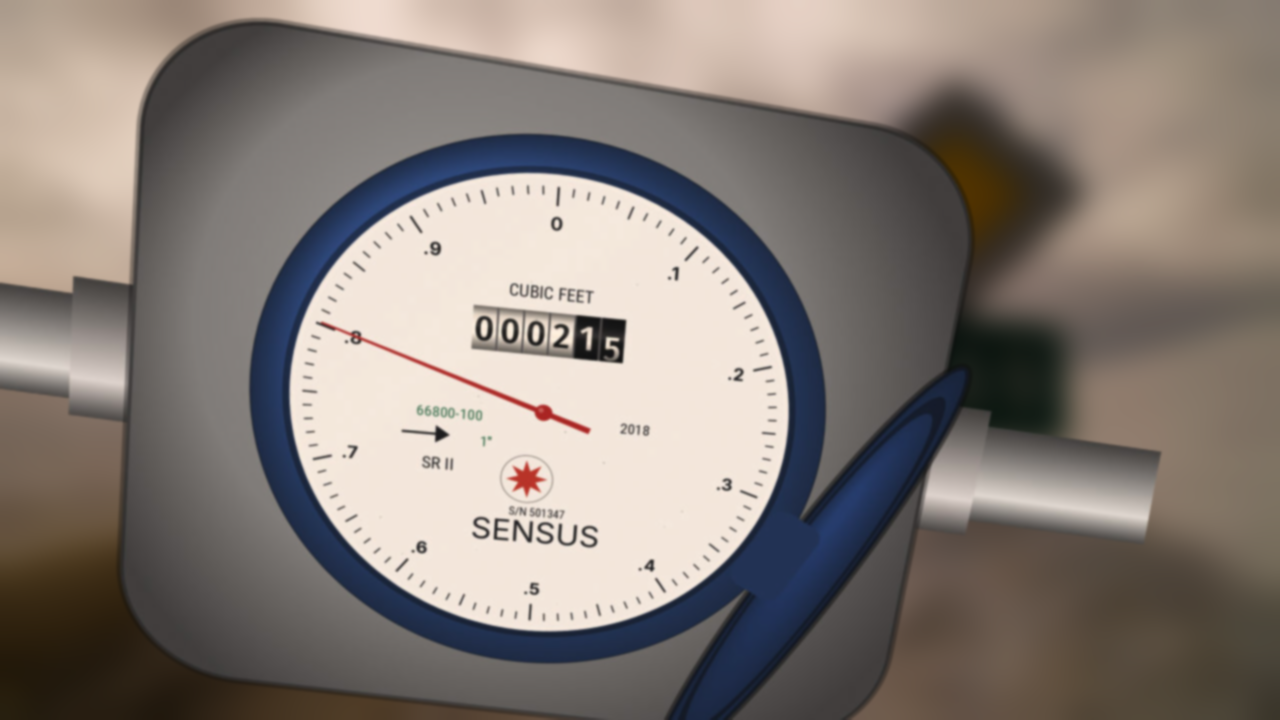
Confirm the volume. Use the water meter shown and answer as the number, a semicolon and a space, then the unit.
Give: 214.80; ft³
